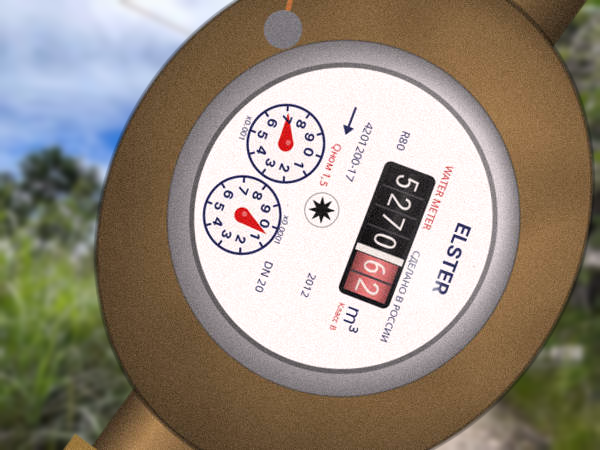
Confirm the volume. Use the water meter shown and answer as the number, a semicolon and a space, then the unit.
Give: 5270.6270; m³
